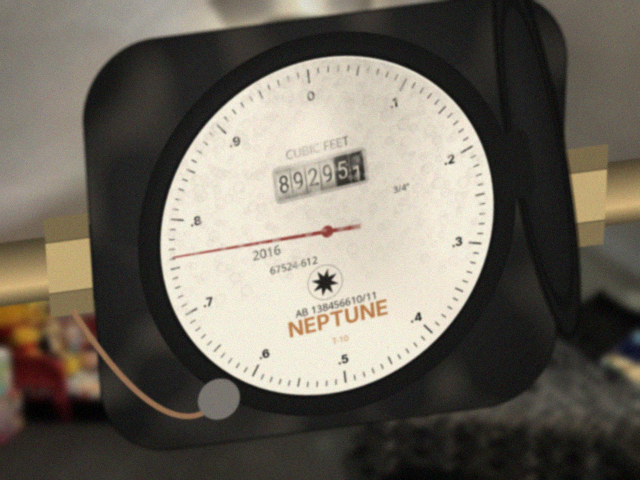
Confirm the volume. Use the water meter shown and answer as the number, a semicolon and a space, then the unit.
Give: 892950.76; ft³
